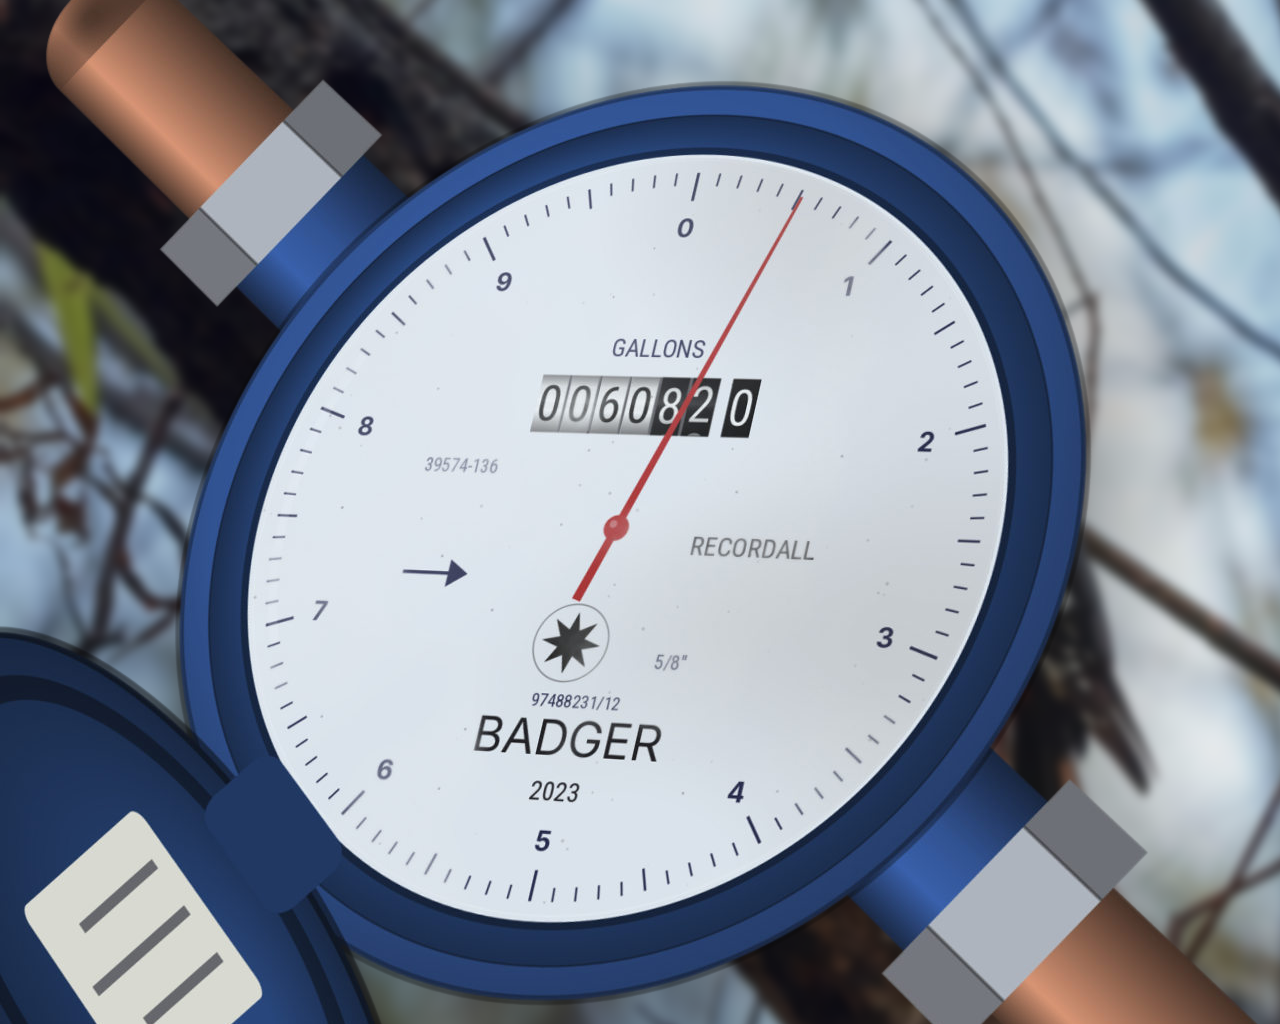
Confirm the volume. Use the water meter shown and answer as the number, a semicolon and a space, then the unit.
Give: 60820.5; gal
